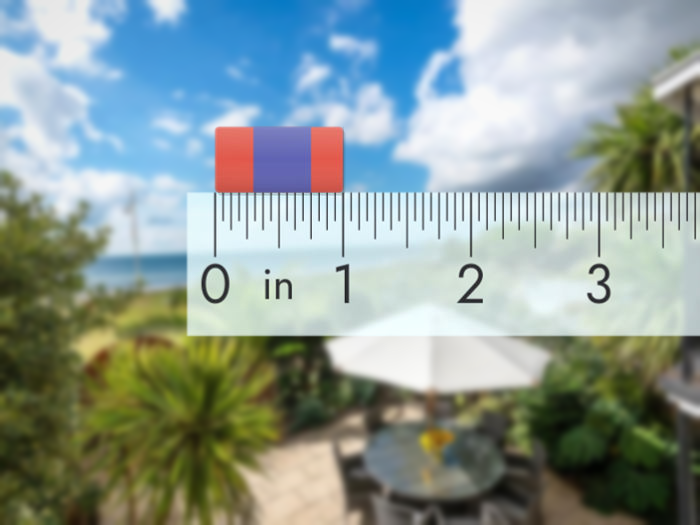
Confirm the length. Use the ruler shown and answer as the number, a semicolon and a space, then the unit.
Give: 1; in
